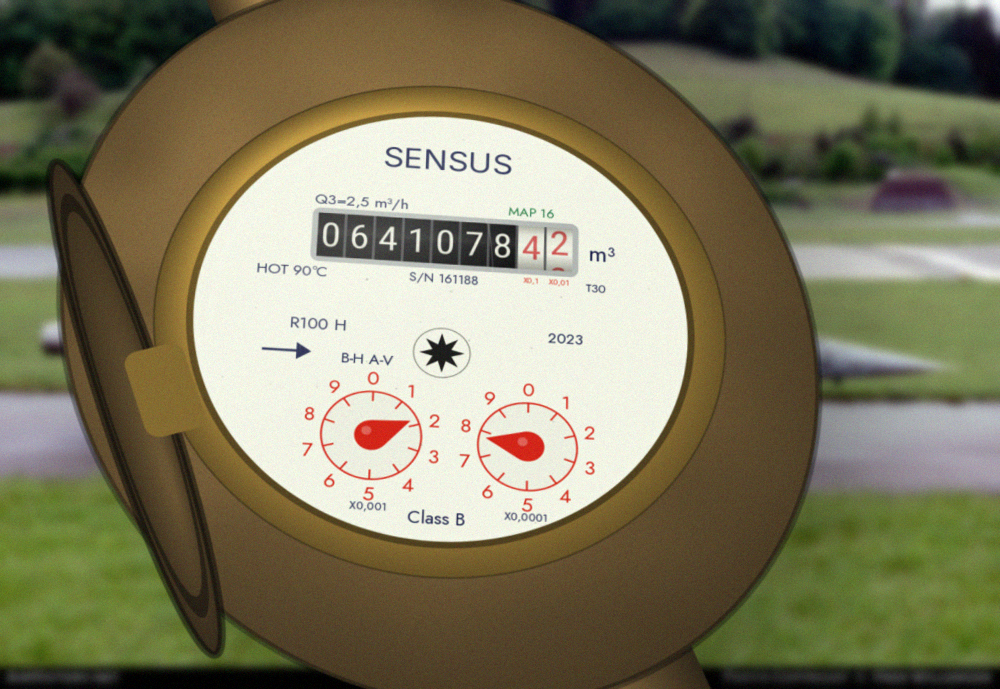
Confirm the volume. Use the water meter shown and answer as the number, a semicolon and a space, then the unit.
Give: 641078.4217; m³
